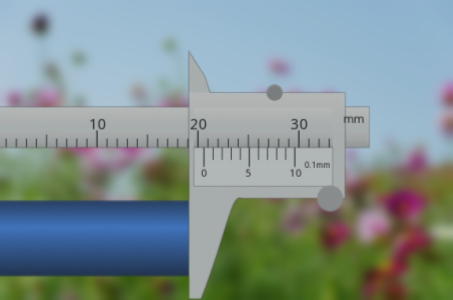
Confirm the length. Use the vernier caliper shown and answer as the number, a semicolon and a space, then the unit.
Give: 20.6; mm
